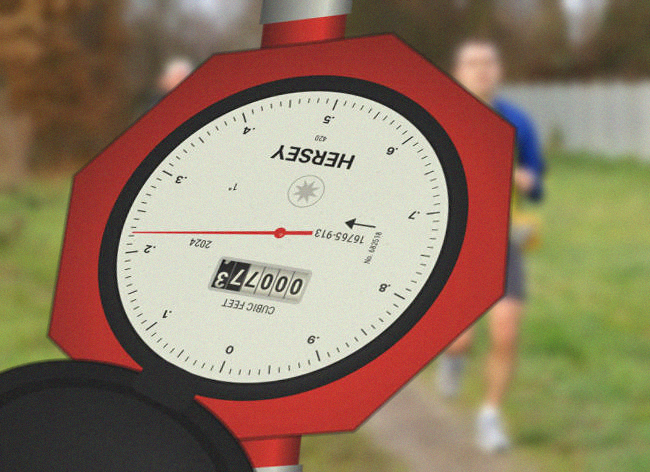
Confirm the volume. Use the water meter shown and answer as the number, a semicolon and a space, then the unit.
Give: 773.22; ft³
